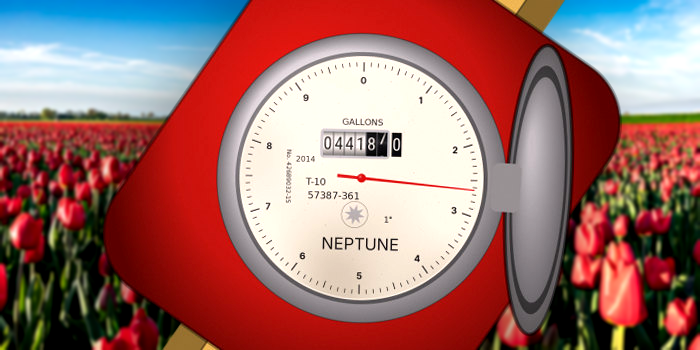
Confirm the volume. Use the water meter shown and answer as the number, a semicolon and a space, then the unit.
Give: 441872.6; gal
